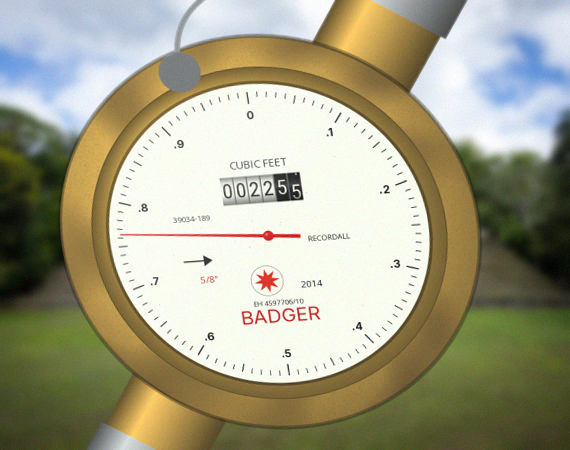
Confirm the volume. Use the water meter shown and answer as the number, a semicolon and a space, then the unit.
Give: 2254.76; ft³
